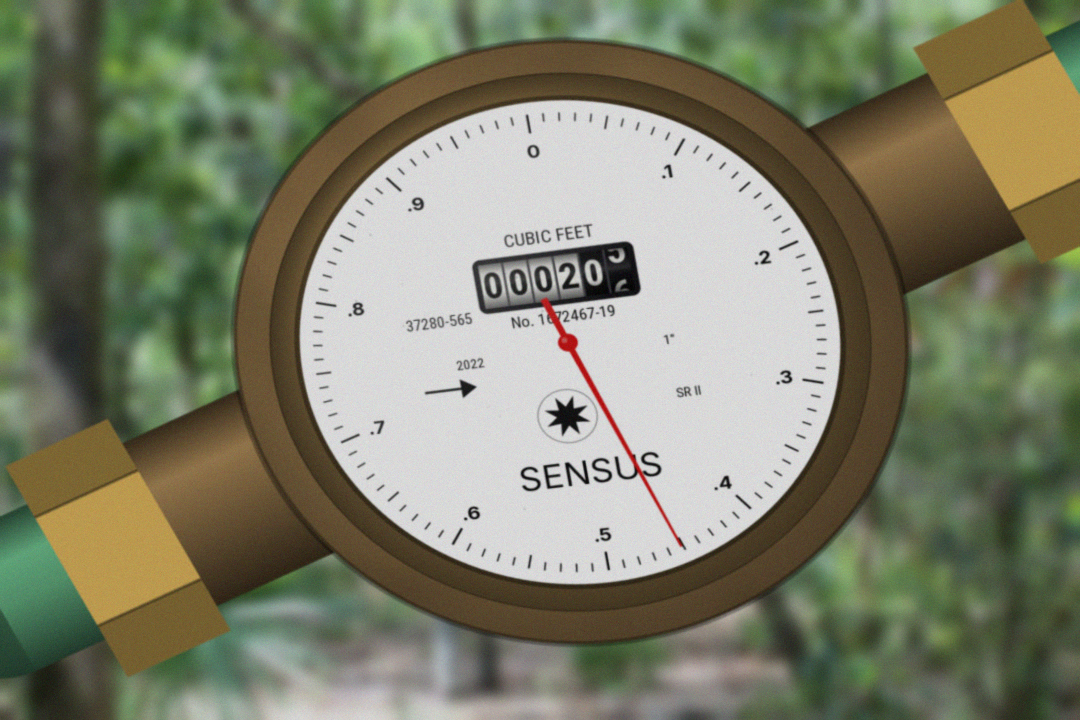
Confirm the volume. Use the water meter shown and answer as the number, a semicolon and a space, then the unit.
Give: 205.45; ft³
